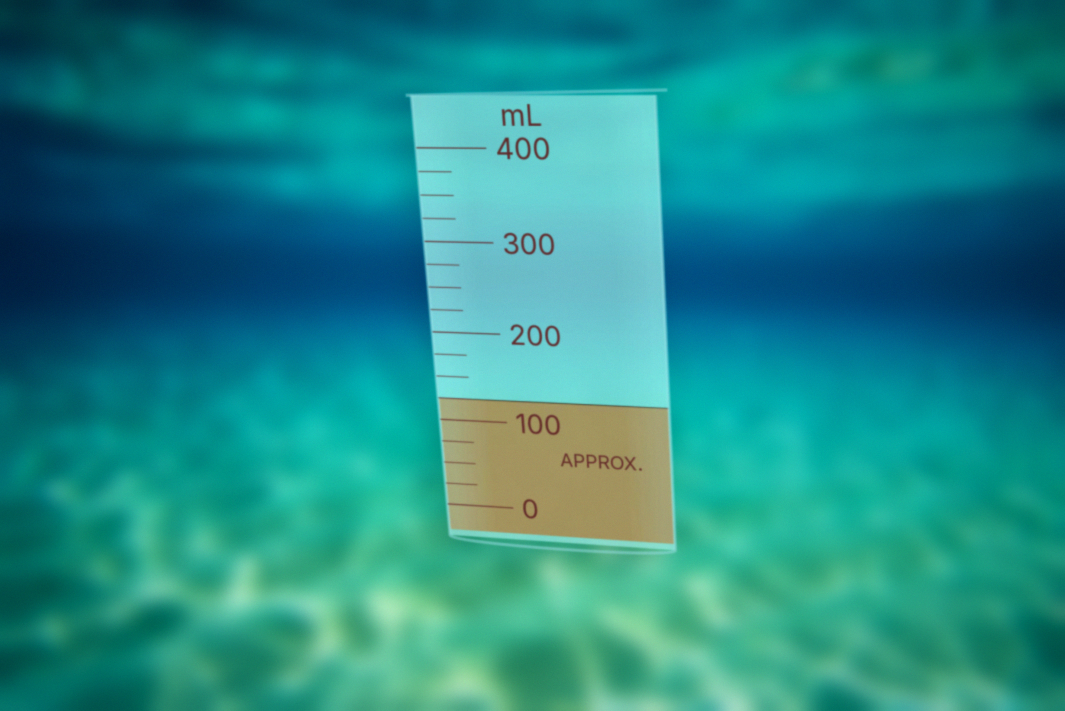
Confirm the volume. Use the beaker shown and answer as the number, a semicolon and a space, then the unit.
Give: 125; mL
